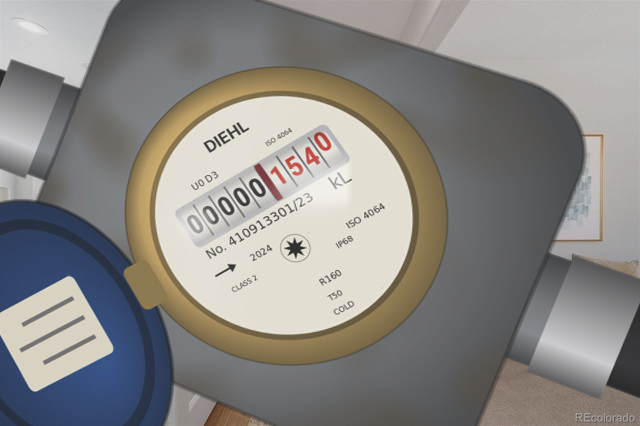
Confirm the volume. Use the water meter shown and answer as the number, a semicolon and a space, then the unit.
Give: 0.1540; kL
